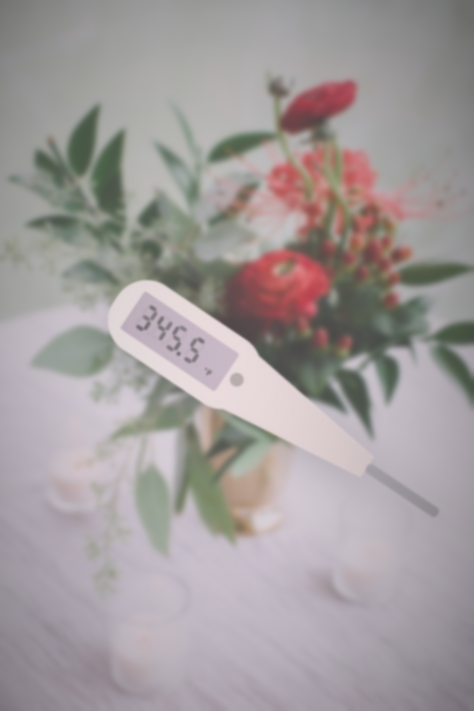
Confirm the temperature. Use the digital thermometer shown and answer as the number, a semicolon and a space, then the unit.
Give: 345.5; °F
